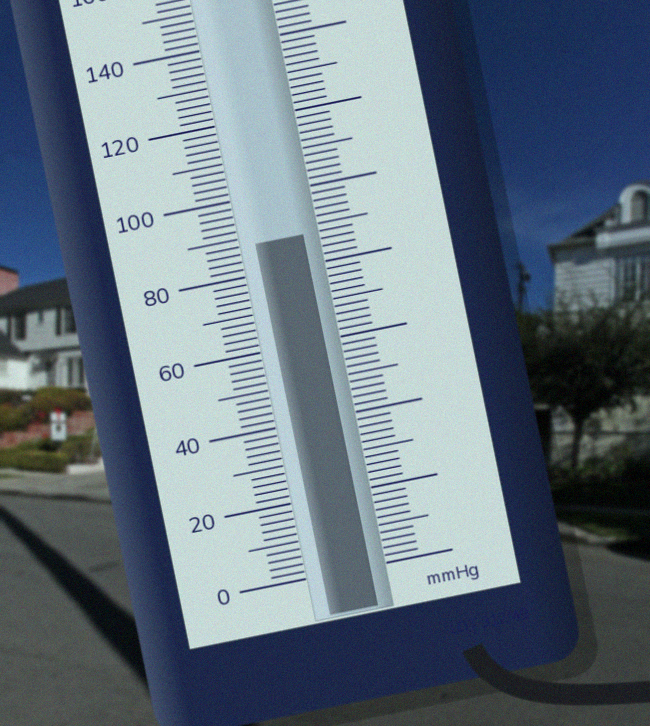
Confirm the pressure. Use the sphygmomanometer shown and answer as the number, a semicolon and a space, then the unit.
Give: 88; mmHg
